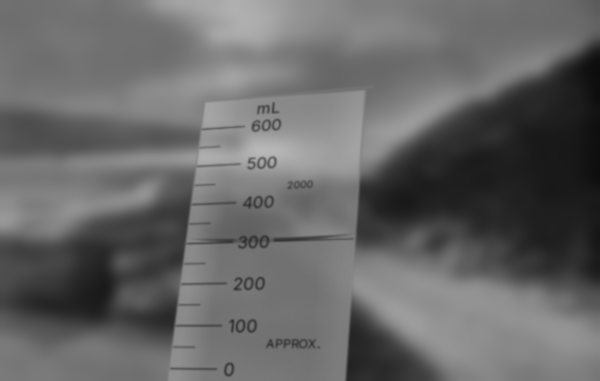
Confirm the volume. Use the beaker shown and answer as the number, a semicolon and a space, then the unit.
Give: 300; mL
